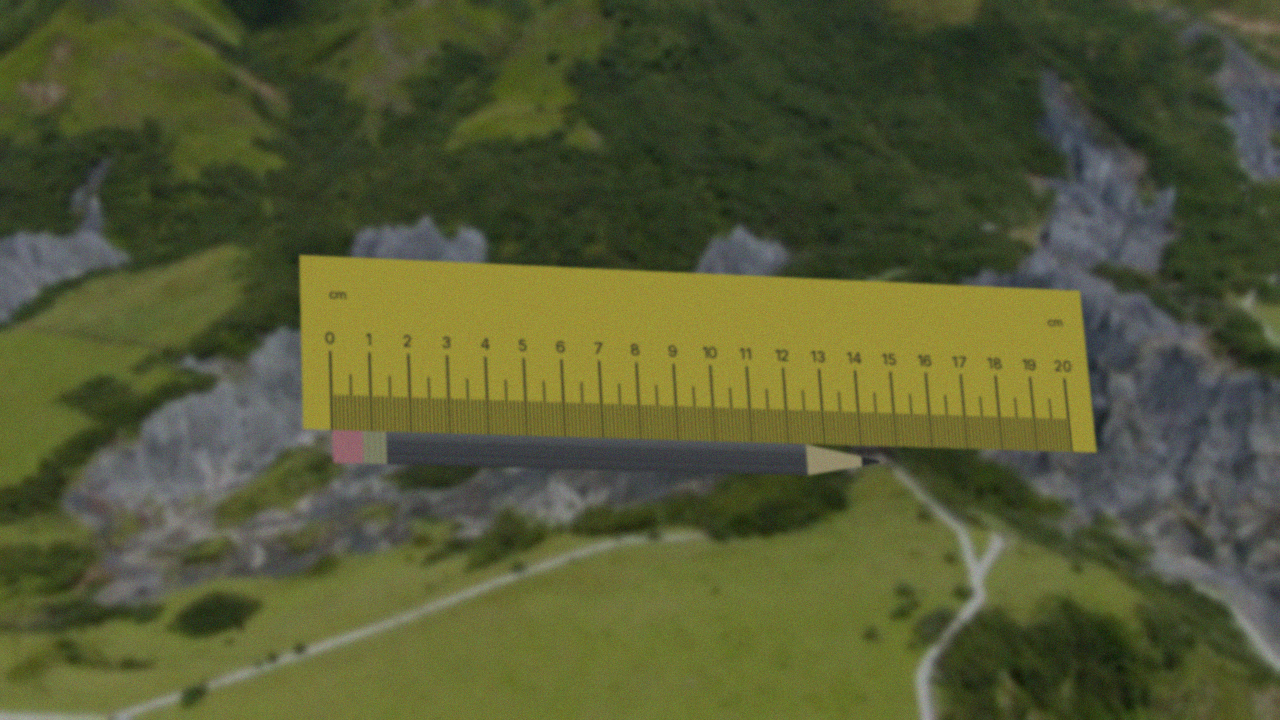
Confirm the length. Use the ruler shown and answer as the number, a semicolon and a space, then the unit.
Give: 14.5; cm
